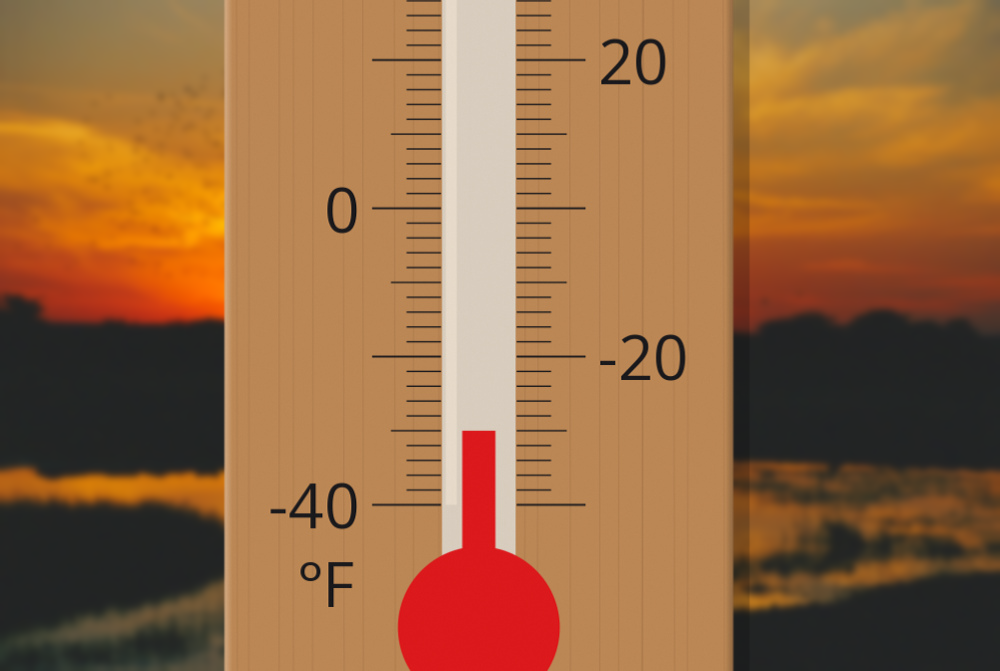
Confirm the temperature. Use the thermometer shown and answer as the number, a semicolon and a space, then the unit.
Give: -30; °F
